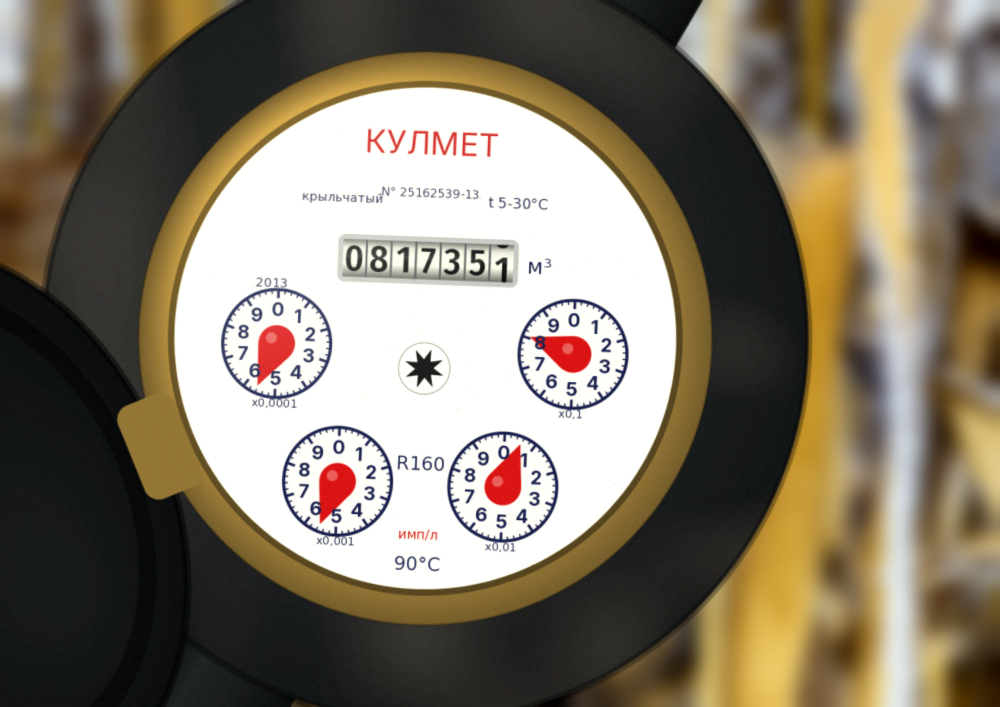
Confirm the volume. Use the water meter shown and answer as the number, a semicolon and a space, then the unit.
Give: 817350.8055; m³
